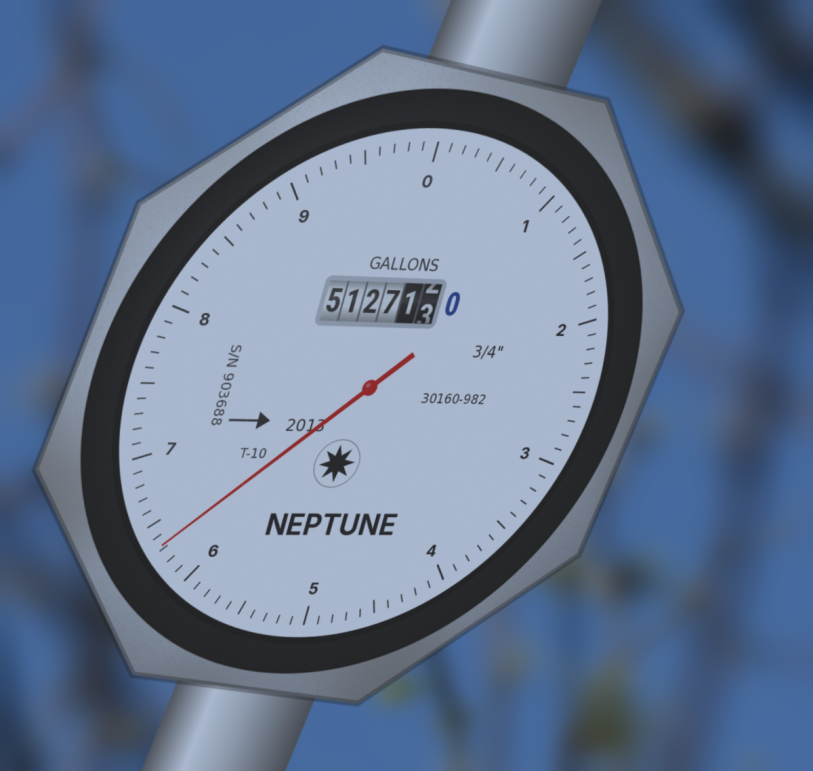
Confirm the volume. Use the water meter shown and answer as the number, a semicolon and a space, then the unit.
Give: 5127126.3; gal
